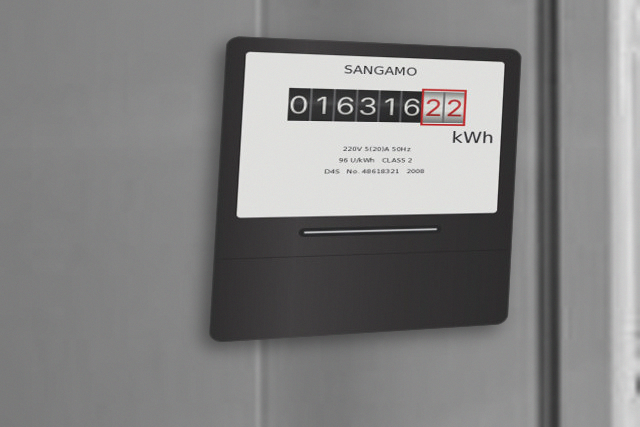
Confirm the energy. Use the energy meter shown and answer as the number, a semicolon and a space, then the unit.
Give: 16316.22; kWh
